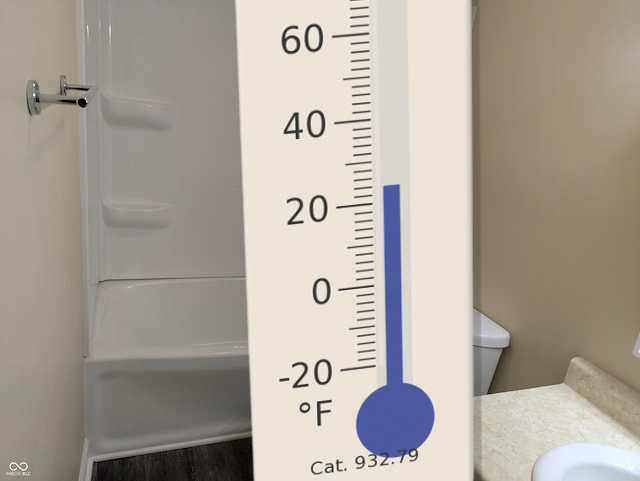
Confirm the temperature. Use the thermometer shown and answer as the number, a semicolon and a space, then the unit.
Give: 24; °F
